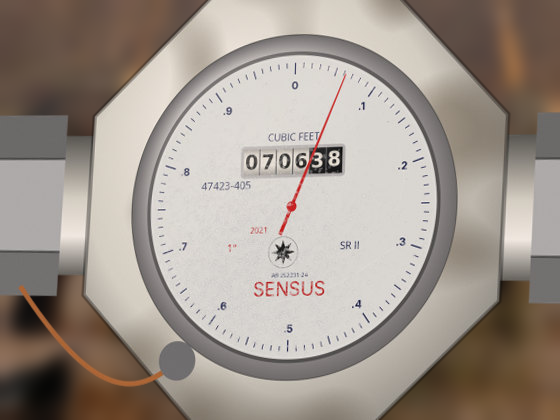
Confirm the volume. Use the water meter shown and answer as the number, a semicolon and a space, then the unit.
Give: 70638.06; ft³
